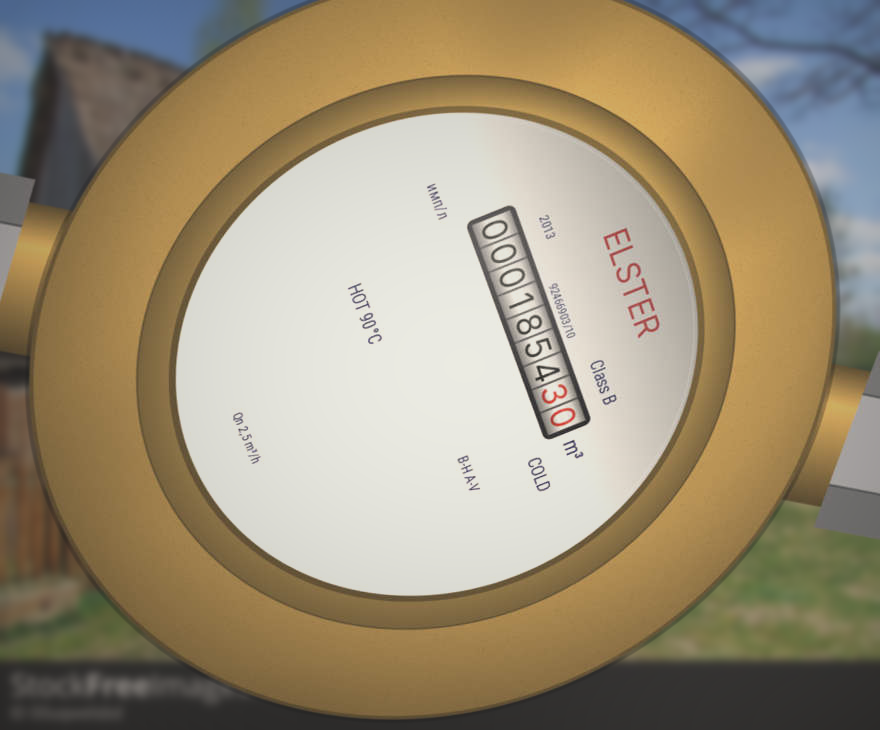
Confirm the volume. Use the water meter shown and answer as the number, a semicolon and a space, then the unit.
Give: 1854.30; m³
